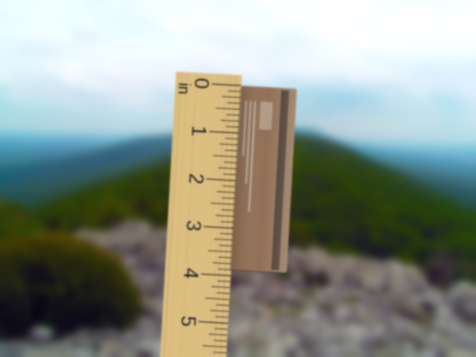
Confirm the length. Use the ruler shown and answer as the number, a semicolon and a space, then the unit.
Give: 3.875; in
